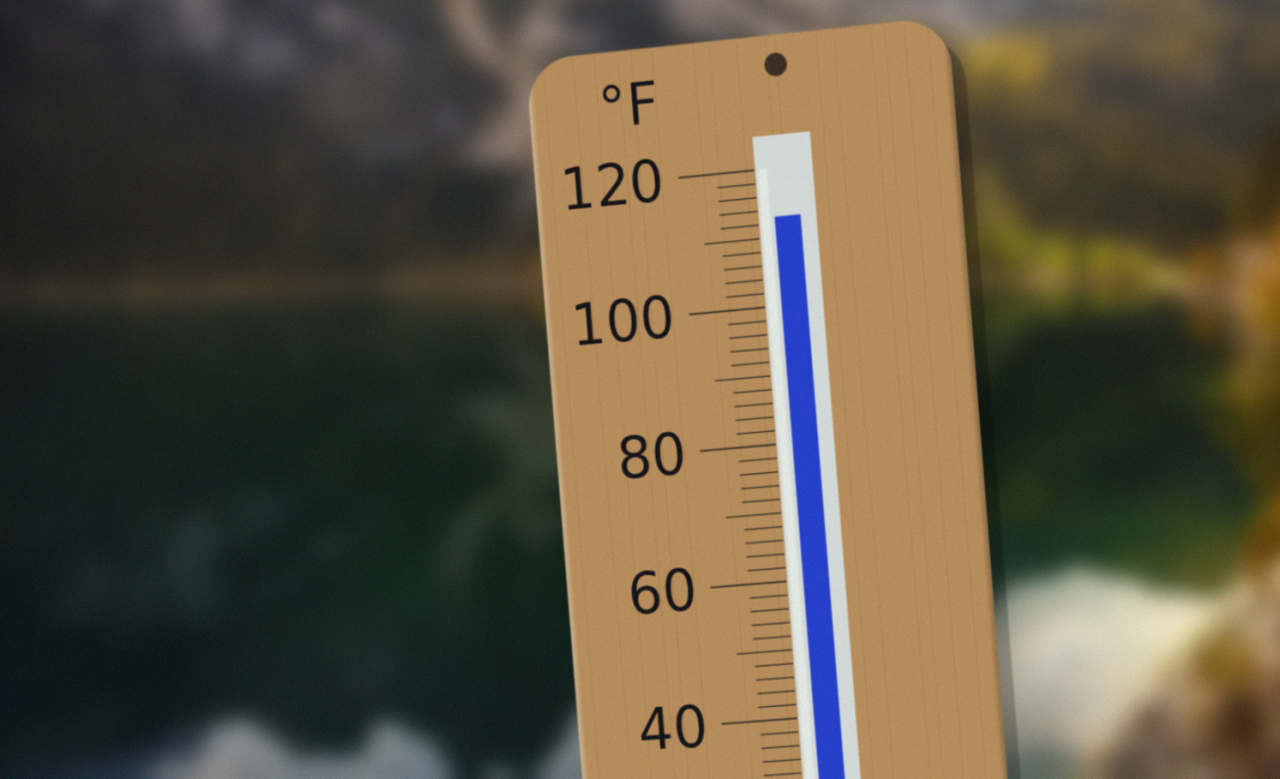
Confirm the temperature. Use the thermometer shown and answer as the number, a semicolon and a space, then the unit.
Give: 113; °F
